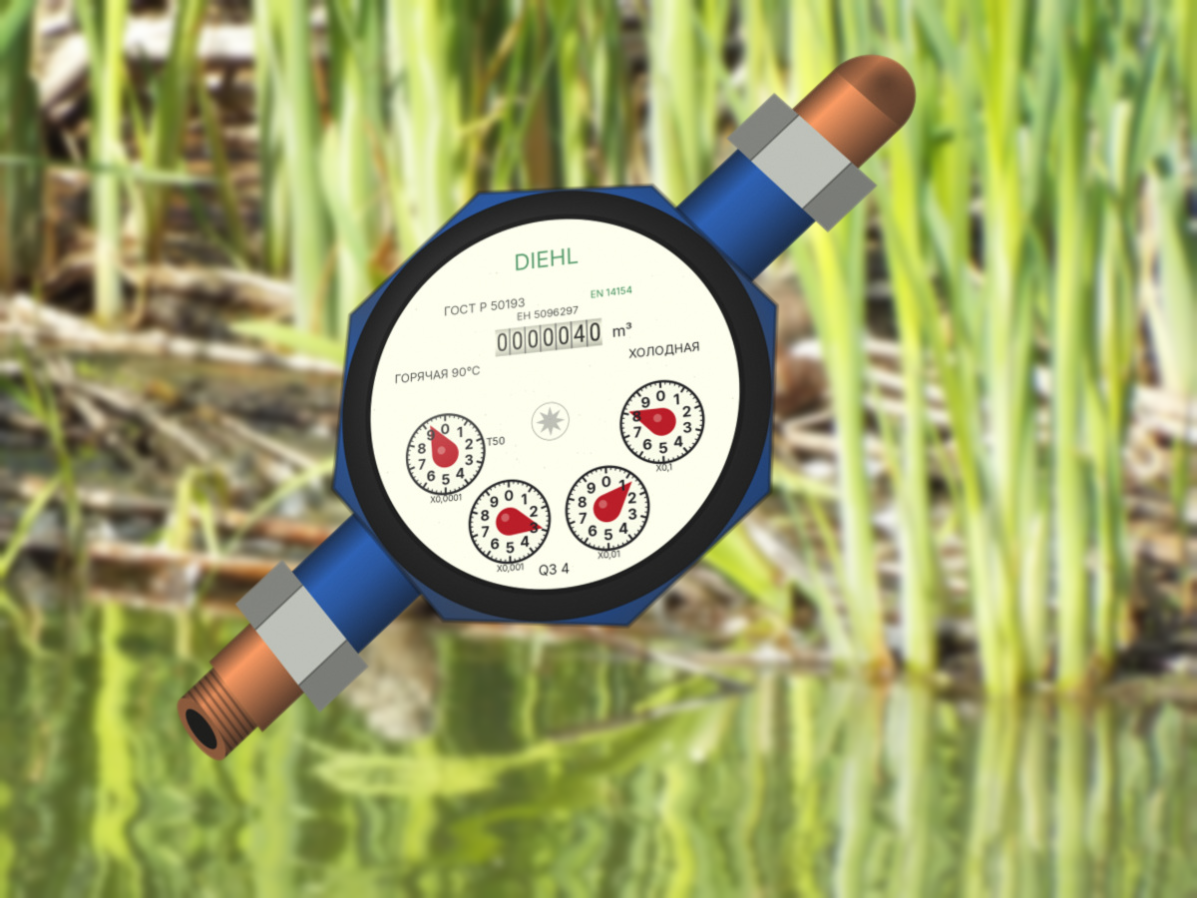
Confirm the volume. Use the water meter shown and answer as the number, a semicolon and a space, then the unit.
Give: 40.8129; m³
